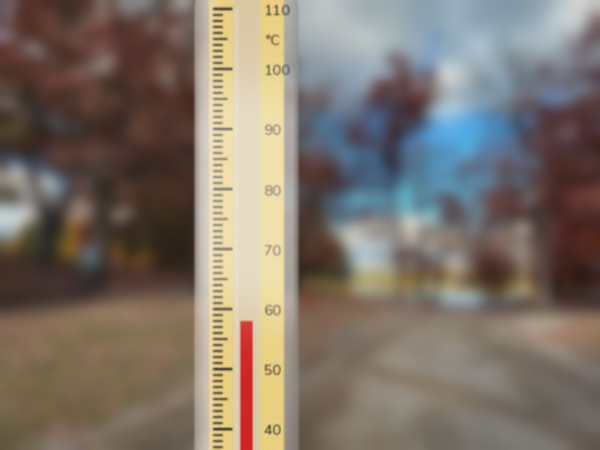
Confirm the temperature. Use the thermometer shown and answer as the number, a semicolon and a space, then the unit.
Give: 58; °C
